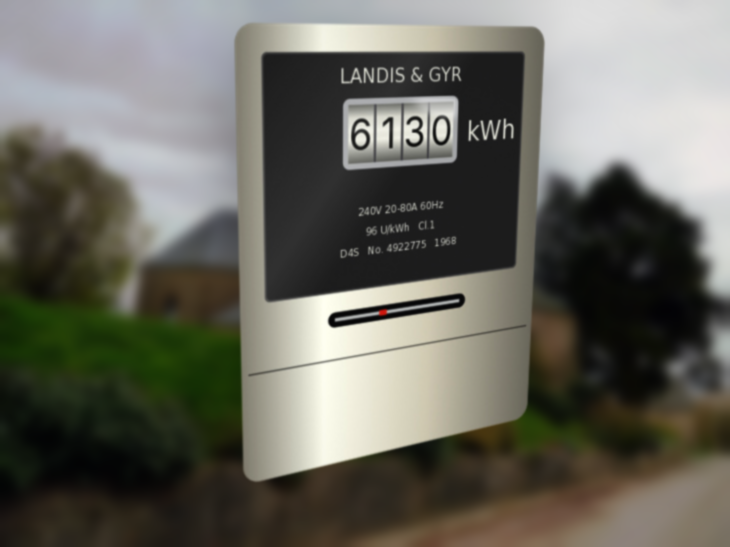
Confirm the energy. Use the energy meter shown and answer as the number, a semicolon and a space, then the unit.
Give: 6130; kWh
